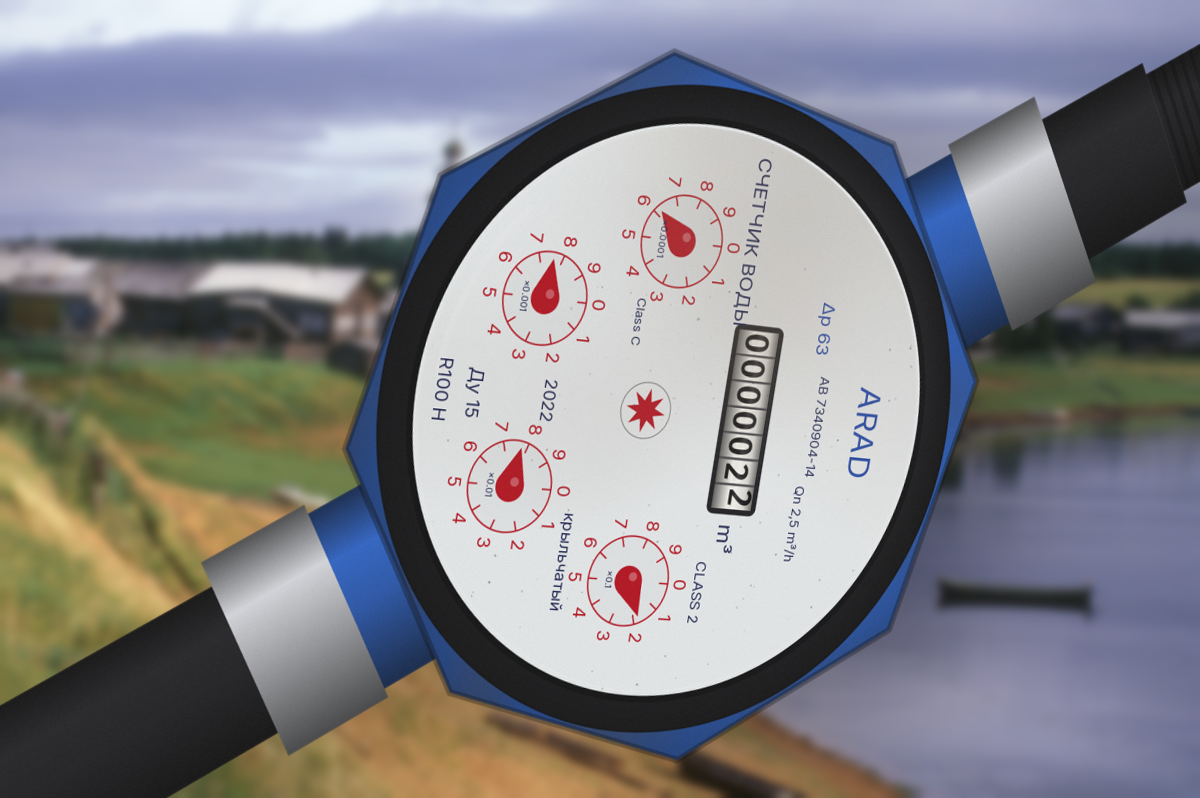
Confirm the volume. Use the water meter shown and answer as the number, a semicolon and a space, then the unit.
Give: 22.1776; m³
